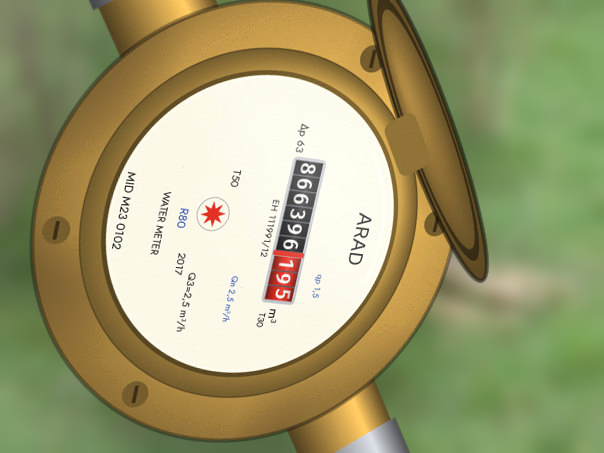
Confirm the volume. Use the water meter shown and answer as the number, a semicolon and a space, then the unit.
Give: 866396.195; m³
